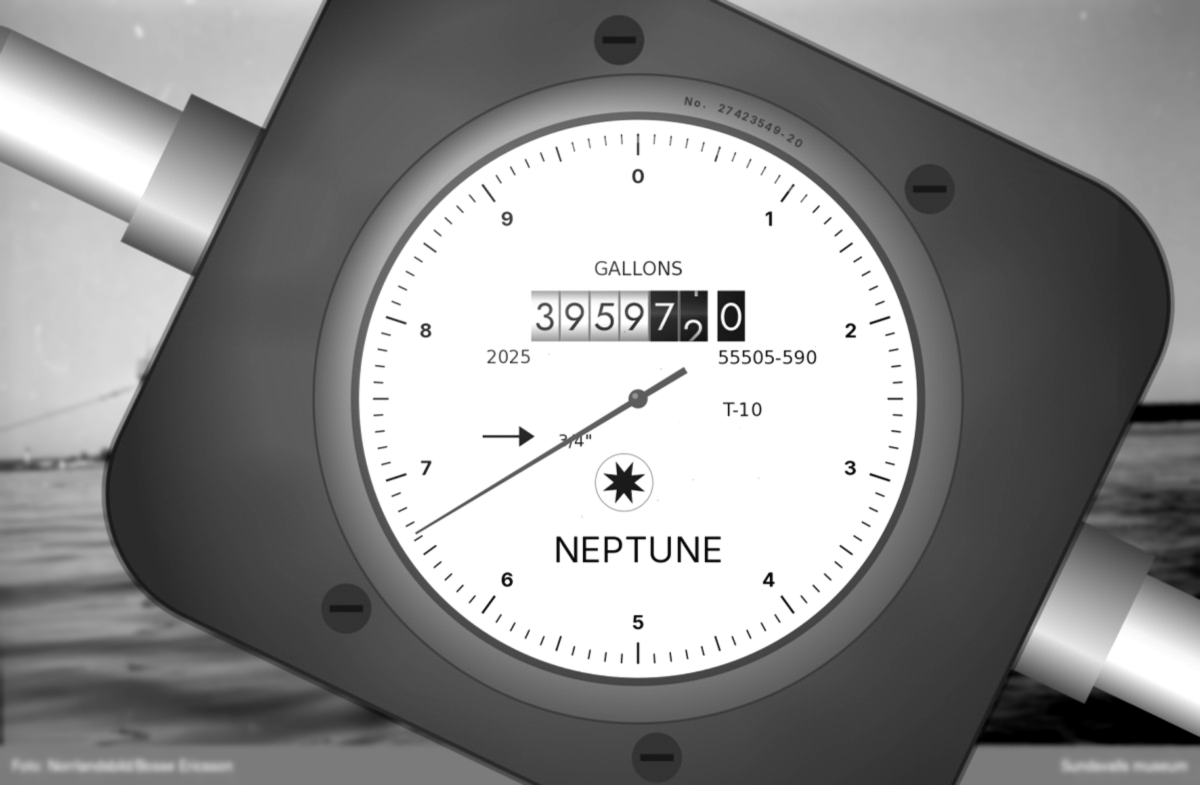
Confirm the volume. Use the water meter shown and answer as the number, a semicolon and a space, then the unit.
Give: 3959716.6; gal
